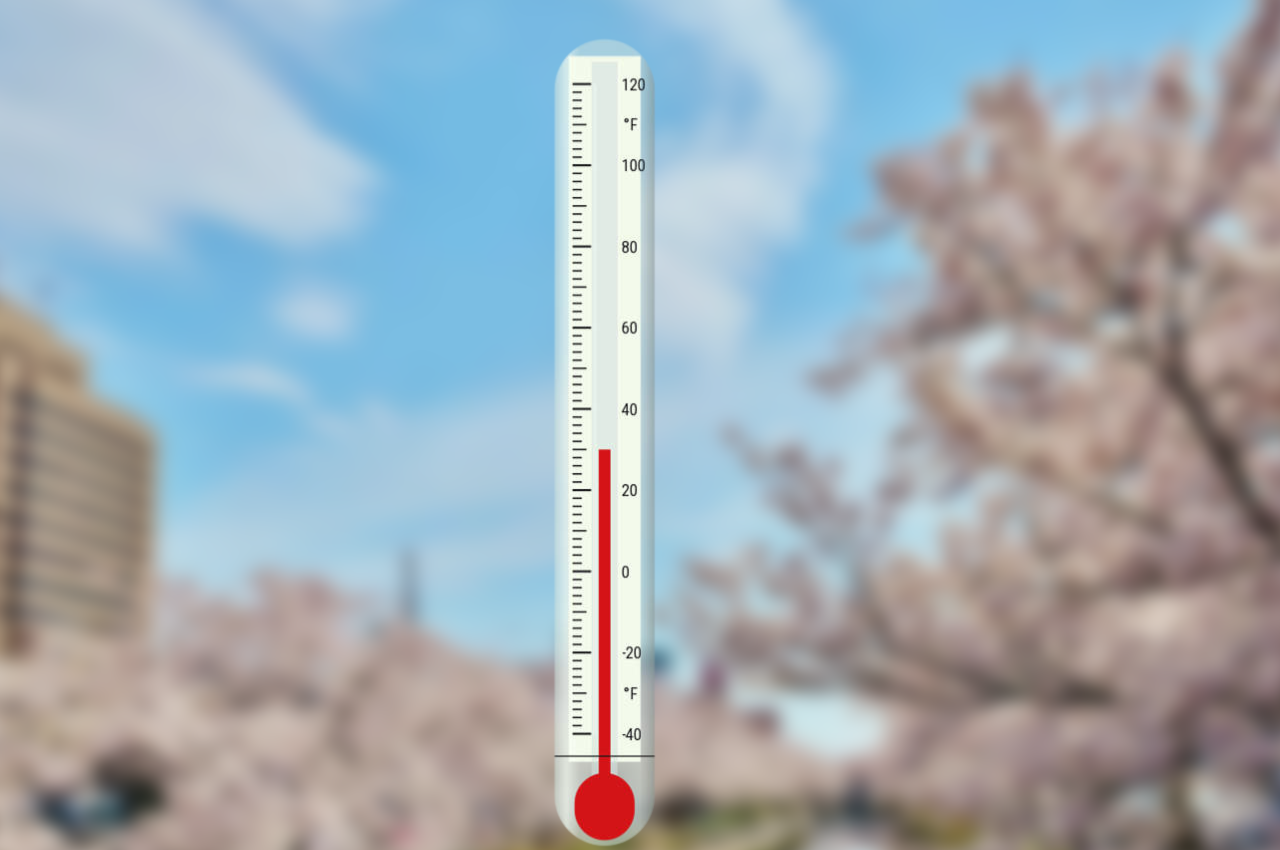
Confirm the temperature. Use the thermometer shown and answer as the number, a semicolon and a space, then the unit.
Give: 30; °F
